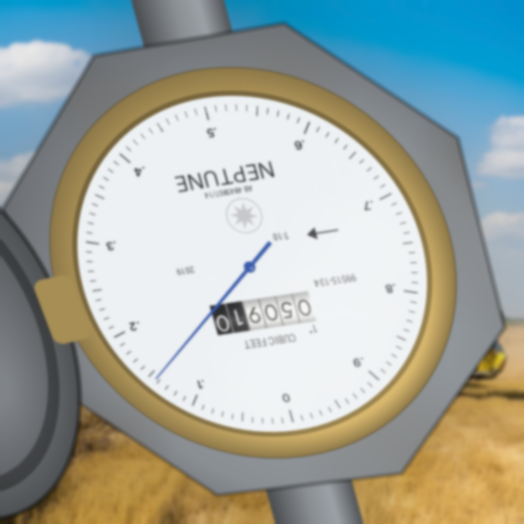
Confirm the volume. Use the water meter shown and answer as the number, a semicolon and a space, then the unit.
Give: 50910.14; ft³
